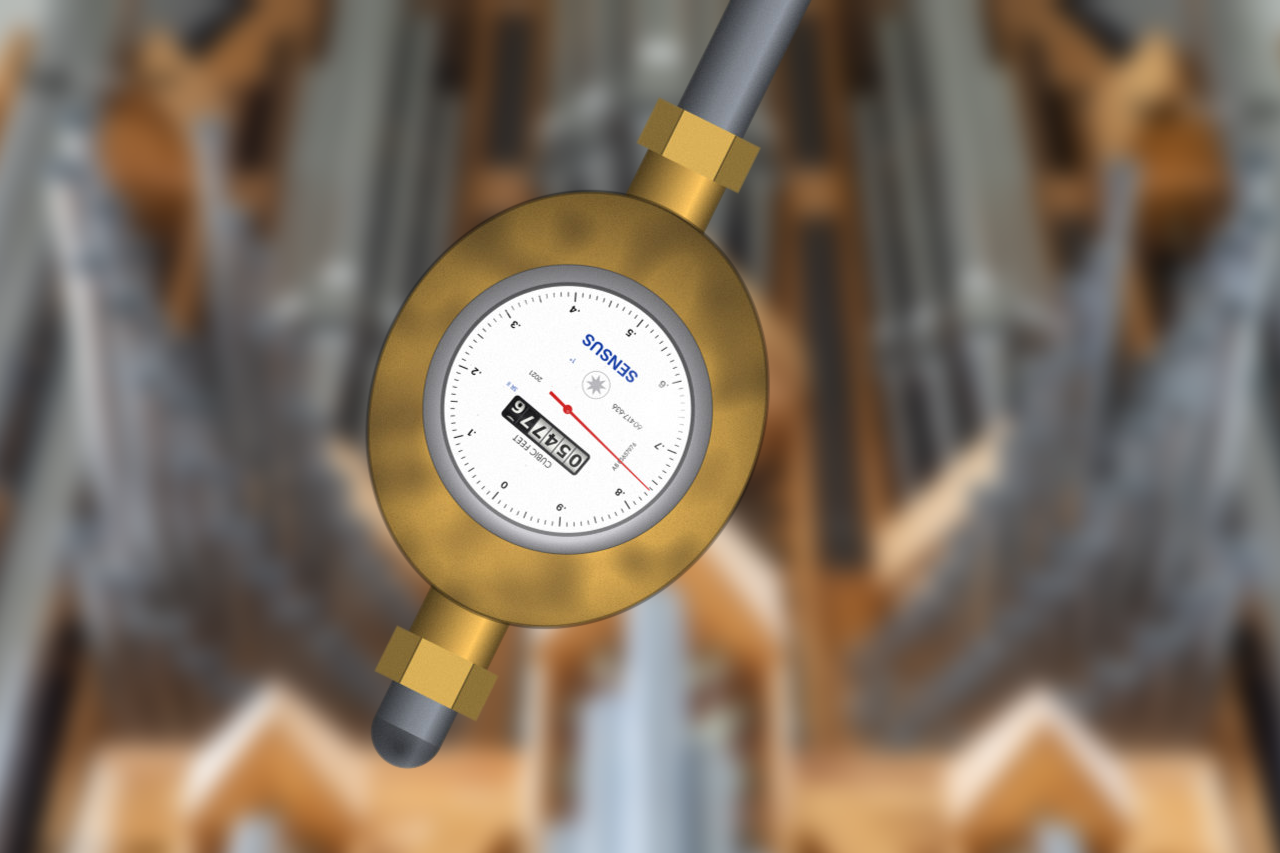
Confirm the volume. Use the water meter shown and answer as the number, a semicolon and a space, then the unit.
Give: 54775.76; ft³
